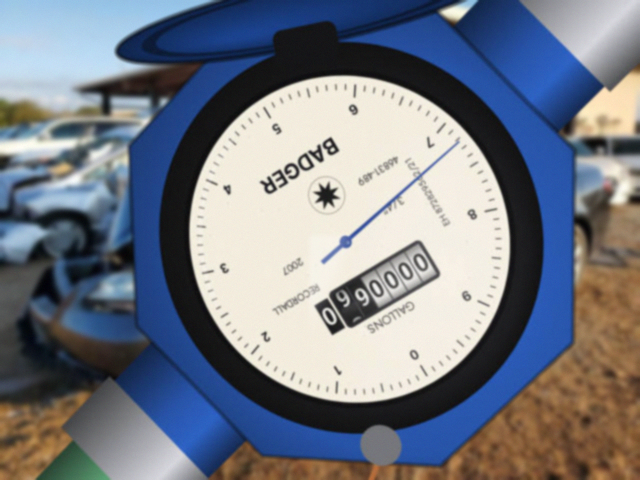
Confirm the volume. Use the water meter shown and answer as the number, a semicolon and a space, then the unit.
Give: 657.2; gal
